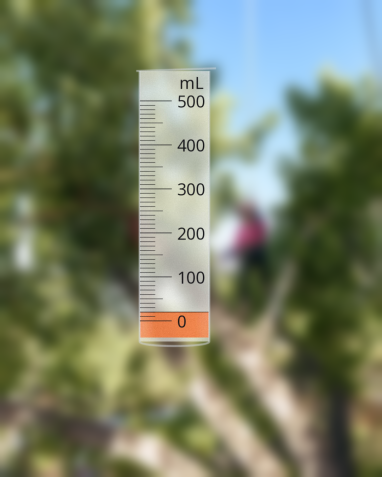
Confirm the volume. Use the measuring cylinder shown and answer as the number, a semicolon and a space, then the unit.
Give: 20; mL
